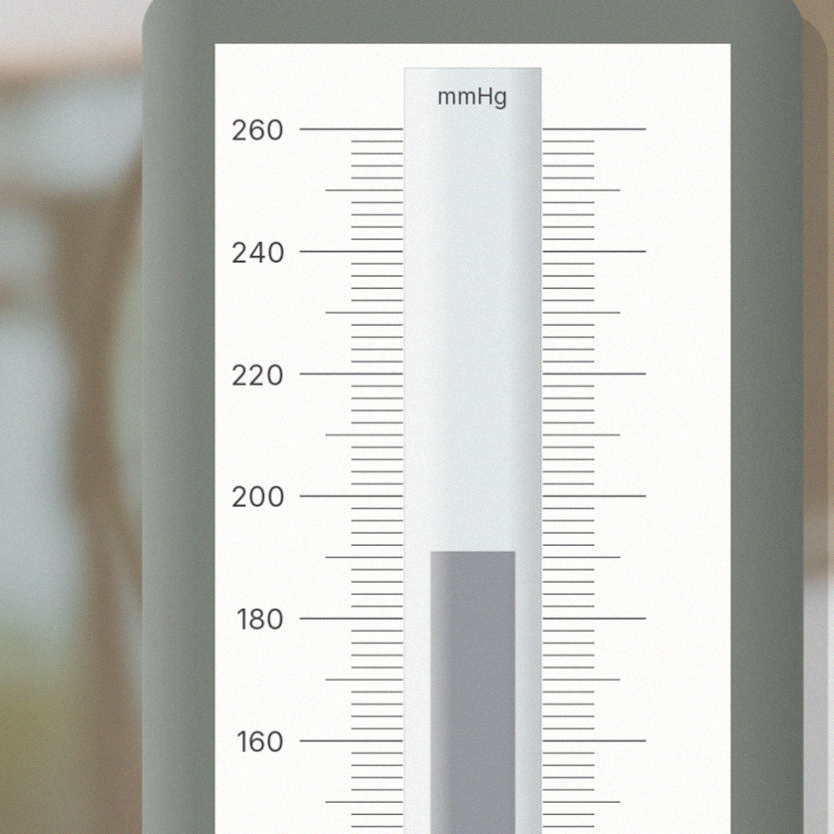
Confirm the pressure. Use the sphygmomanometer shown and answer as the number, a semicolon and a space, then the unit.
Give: 191; mmHg
